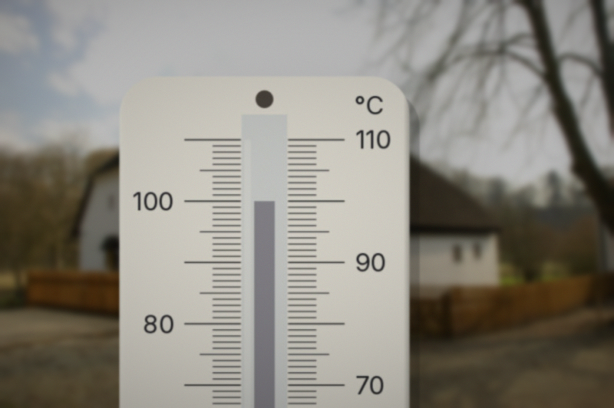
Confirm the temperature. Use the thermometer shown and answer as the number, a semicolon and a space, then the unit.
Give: 100; °C
